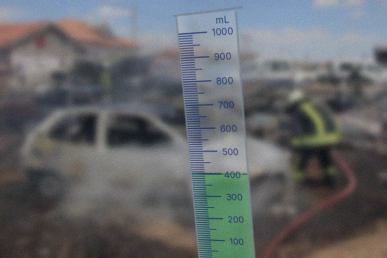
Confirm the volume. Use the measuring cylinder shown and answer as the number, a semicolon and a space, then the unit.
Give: 400; mL
